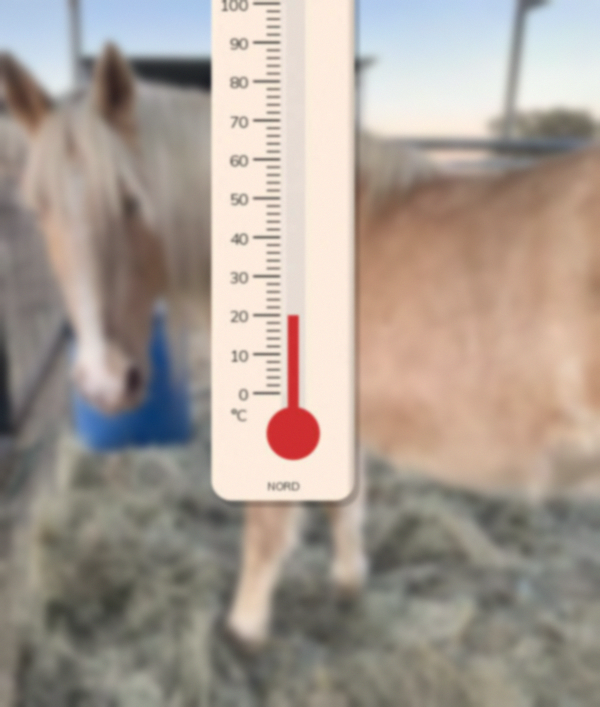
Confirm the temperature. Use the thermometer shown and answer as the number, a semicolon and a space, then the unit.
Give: 20; °C
